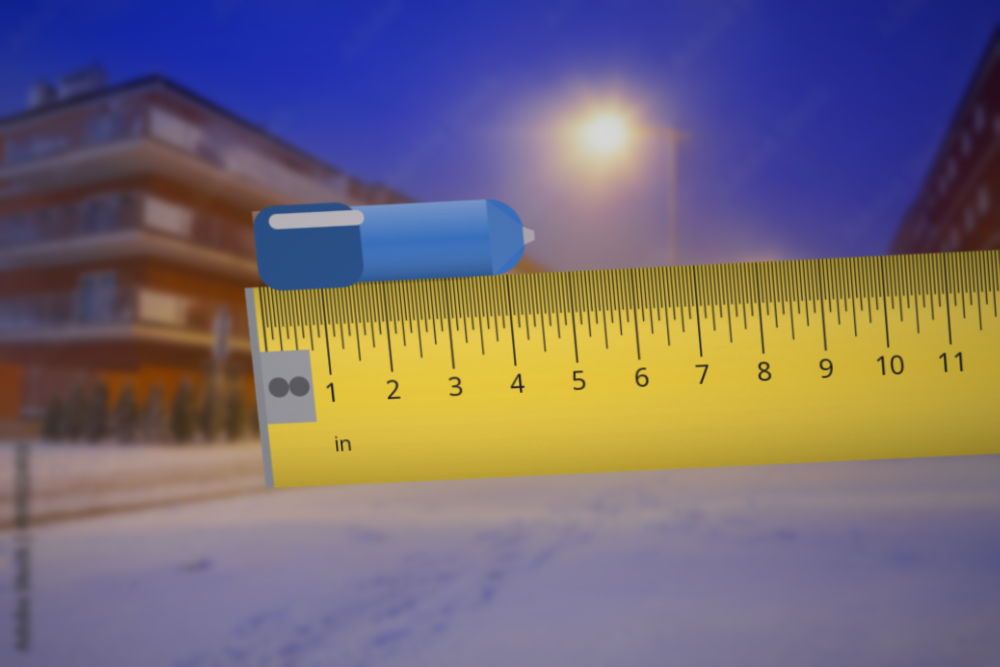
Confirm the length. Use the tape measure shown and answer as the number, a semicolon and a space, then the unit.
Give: 4.5; in
